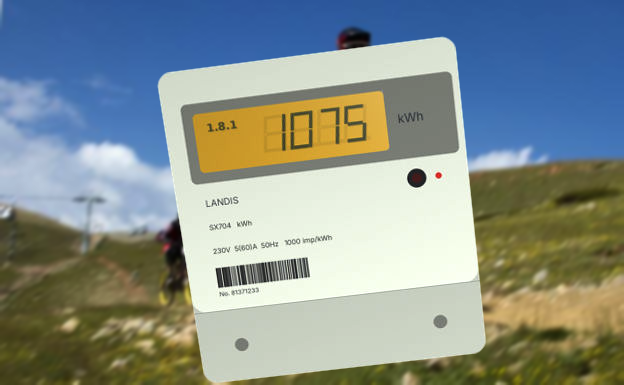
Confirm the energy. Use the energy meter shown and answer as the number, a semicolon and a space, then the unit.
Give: 1075; kWh
